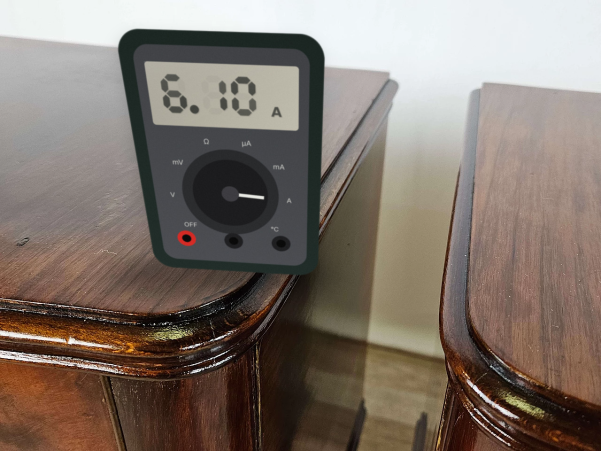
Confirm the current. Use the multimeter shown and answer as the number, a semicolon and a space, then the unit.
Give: 6.10; A
